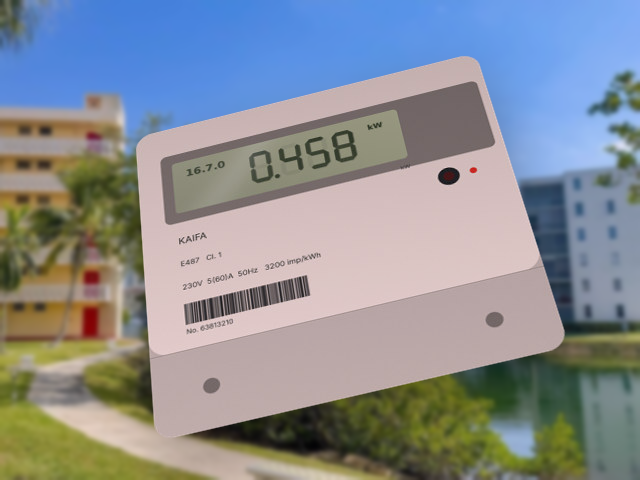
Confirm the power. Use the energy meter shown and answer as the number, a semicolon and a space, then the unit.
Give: 0.458; kW
